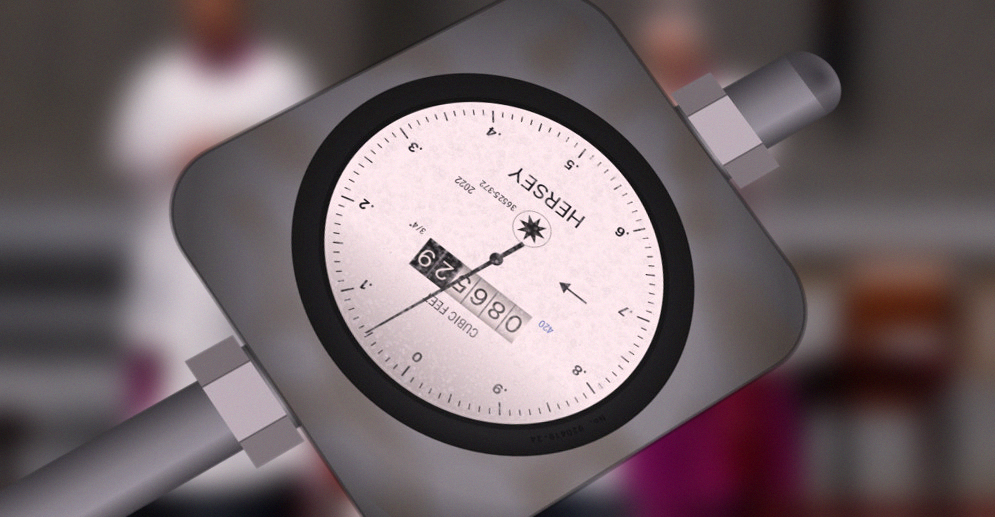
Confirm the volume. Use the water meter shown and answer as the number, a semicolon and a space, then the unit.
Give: 86529.05; ft³
